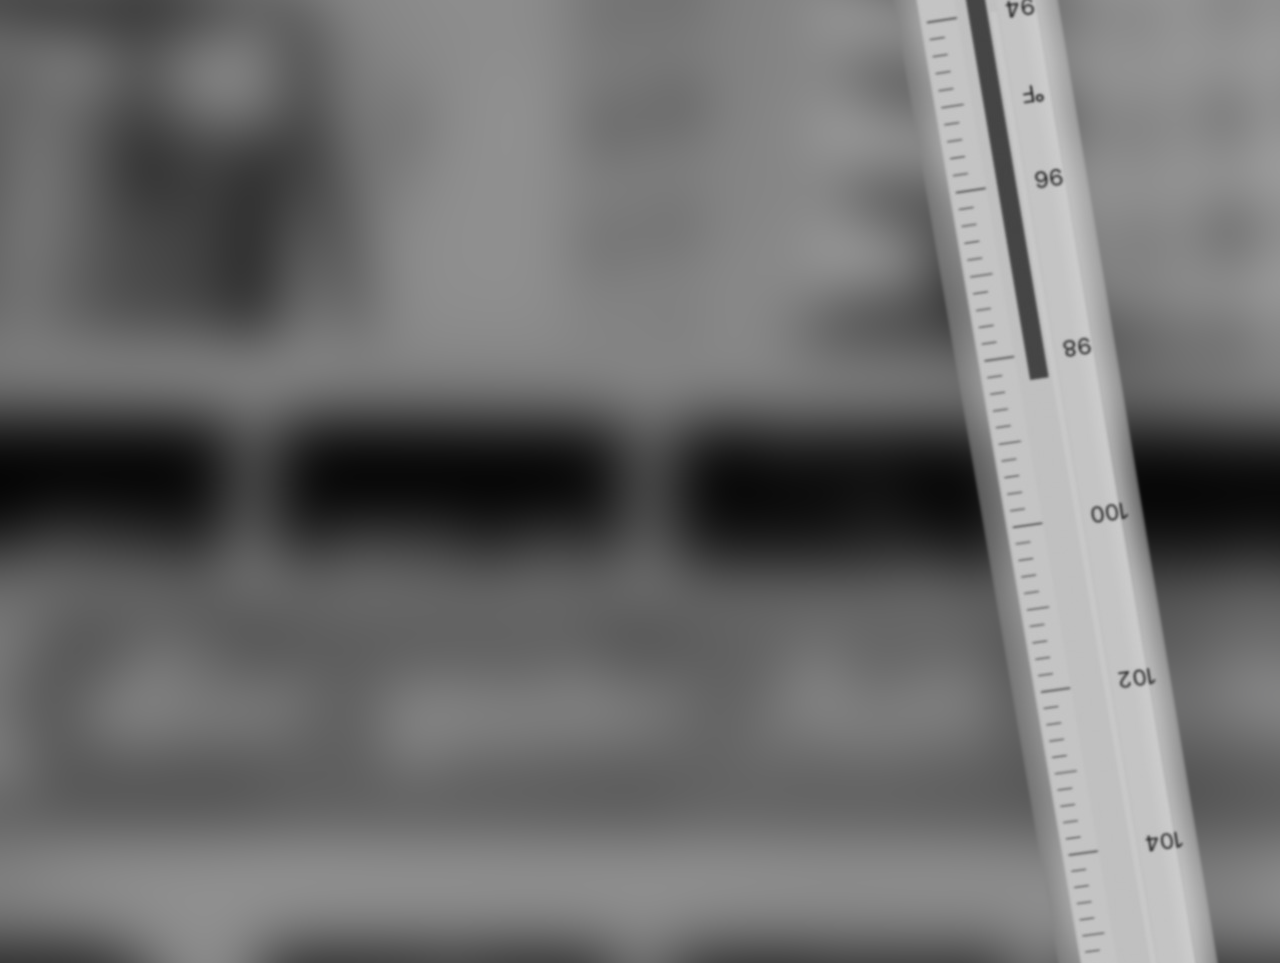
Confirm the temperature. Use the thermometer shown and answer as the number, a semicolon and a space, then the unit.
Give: 98.3; °F
